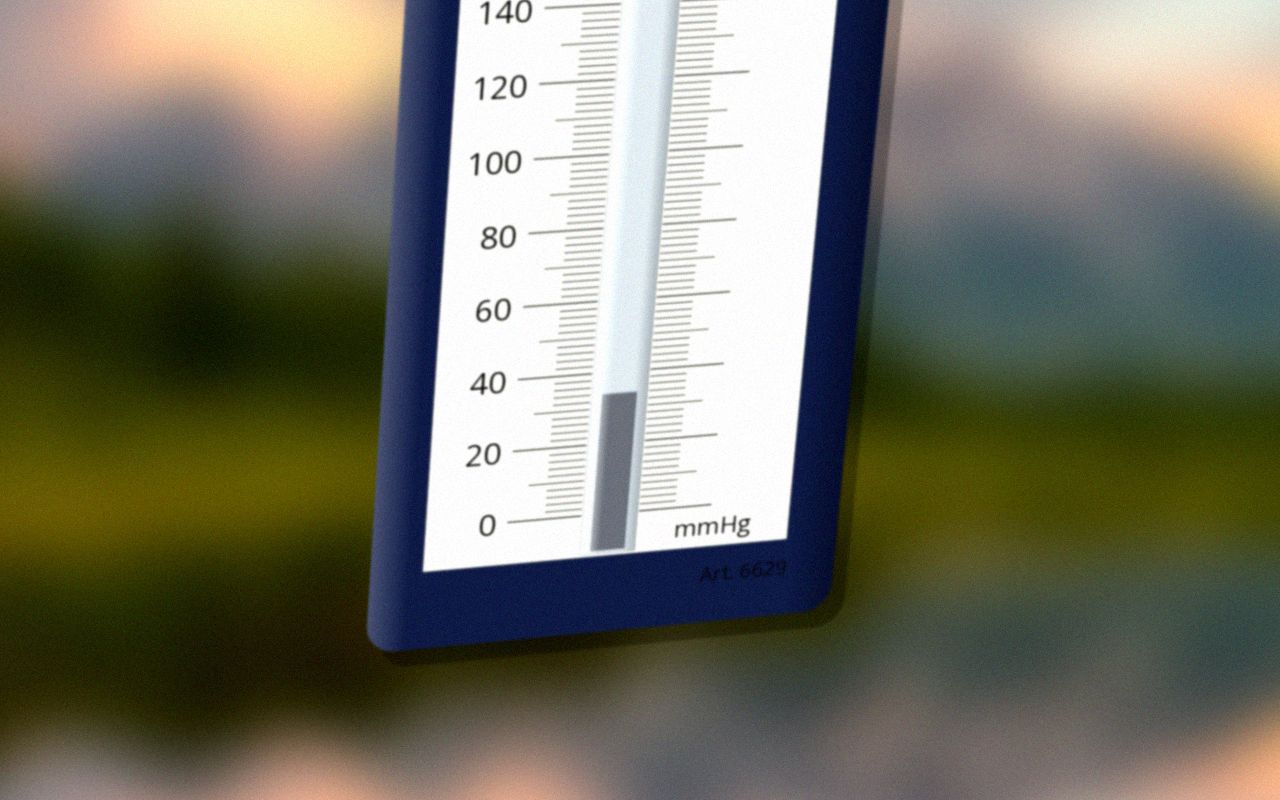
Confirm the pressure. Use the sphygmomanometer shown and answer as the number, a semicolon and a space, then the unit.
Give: 34; mmHg
